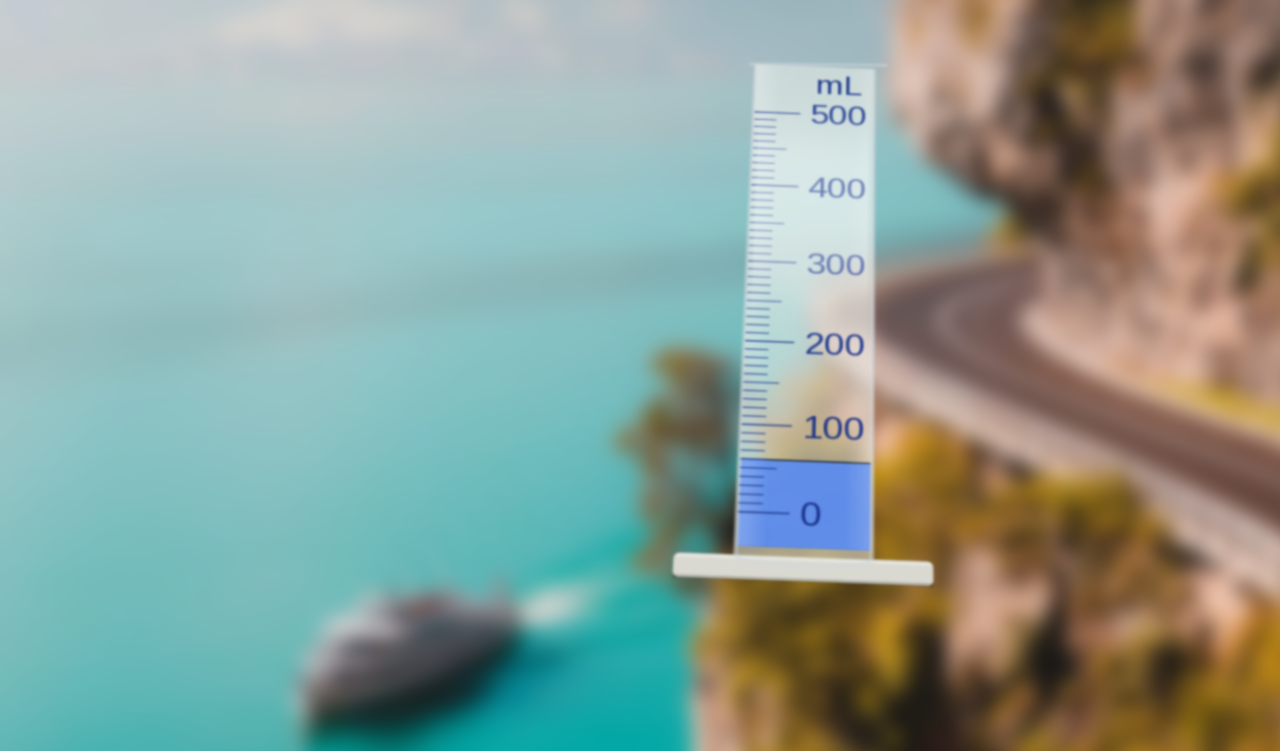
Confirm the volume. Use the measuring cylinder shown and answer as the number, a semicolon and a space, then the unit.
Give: 60; mL
